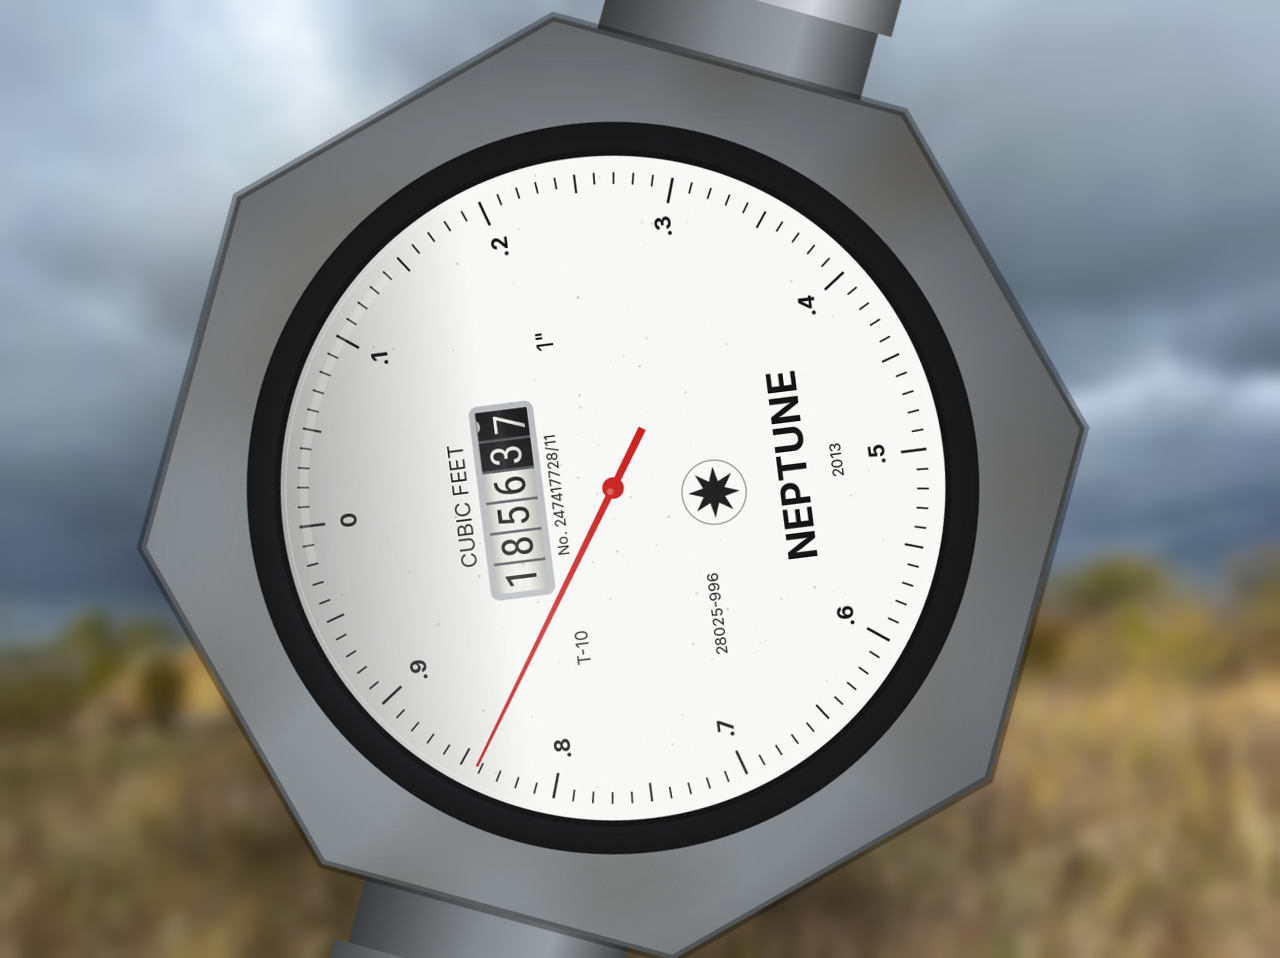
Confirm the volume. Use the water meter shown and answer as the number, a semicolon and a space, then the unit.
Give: 185636.84; ft³
